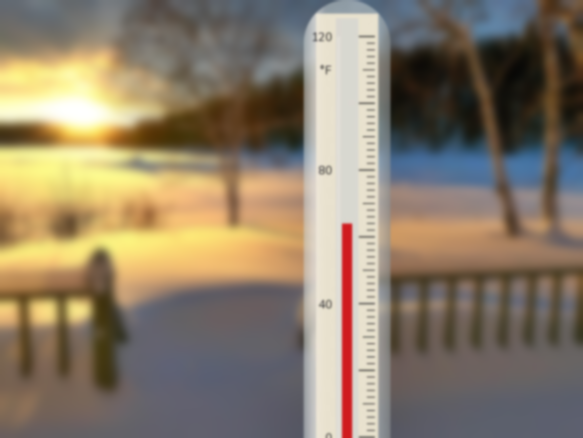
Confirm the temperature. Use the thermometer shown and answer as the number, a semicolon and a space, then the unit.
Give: 64; °F
